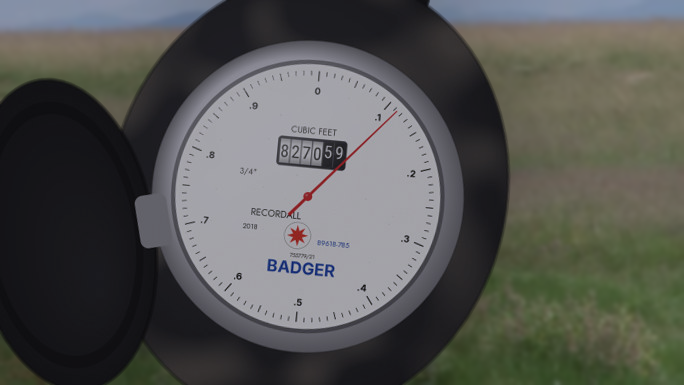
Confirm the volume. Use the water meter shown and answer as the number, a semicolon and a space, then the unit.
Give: 827059.11; ft³
